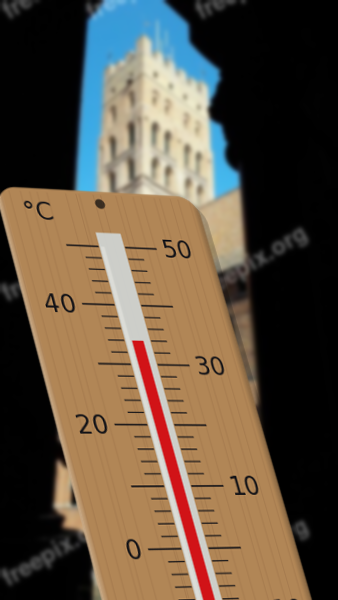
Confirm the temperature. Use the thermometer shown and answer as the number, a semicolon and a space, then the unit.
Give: 34; °C
